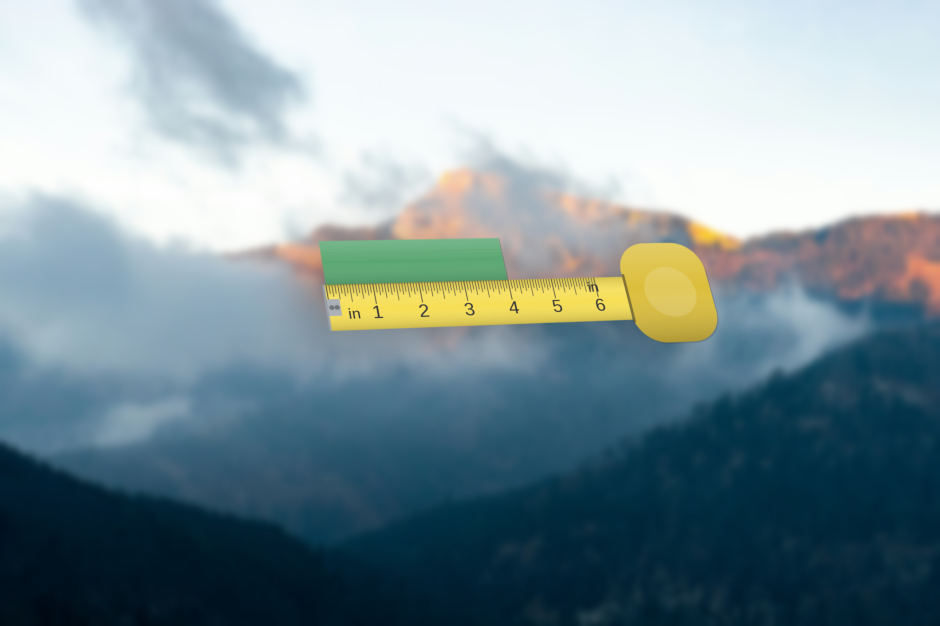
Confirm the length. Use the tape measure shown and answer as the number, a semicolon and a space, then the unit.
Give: 4; in
